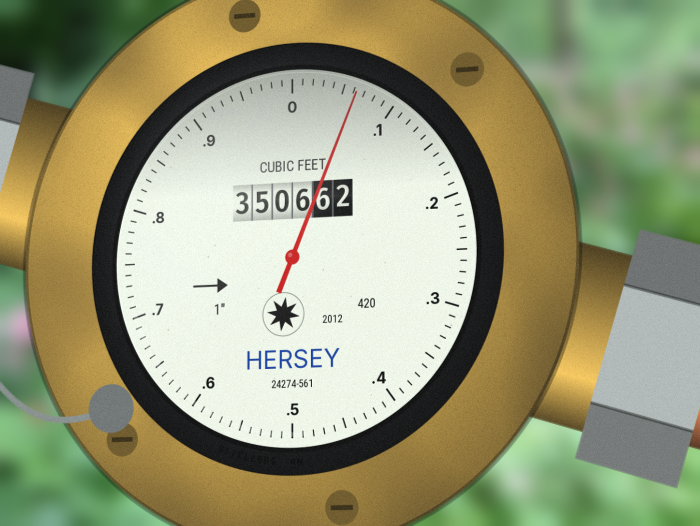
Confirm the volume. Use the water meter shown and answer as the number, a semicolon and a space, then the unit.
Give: 350662.06; ft³
